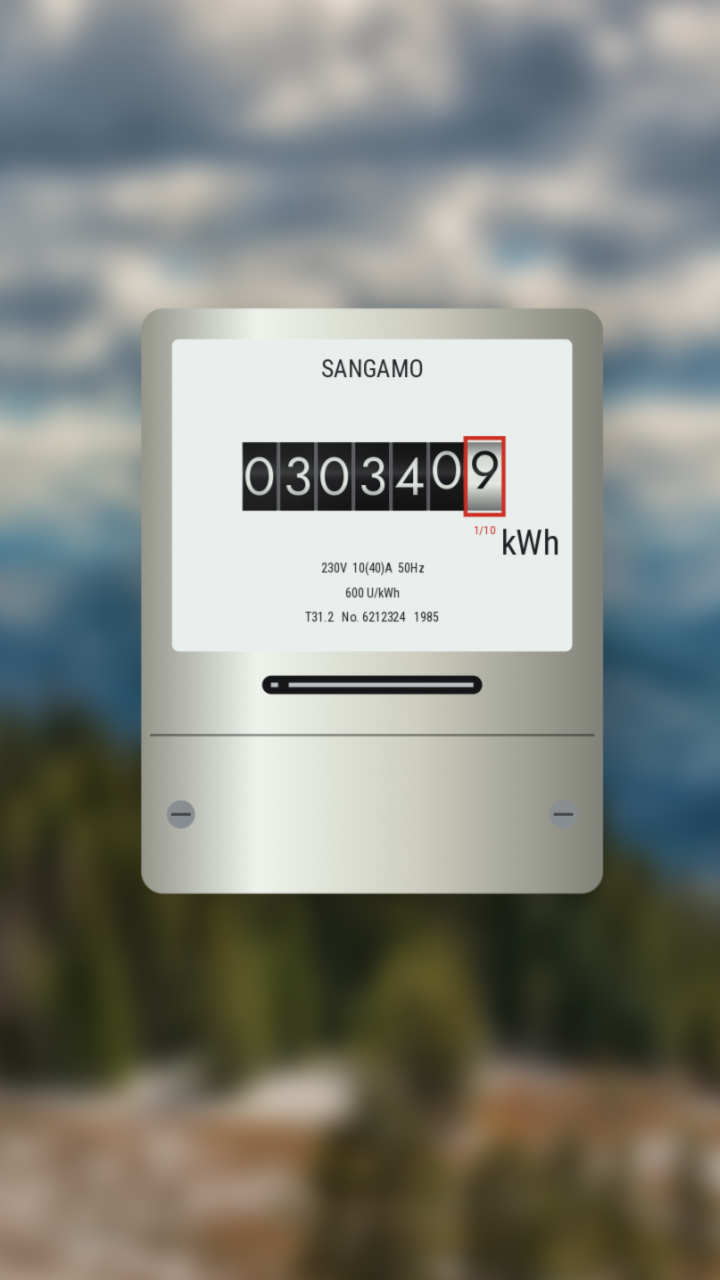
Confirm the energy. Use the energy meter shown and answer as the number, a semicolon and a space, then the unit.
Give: 30340.9; kWh
